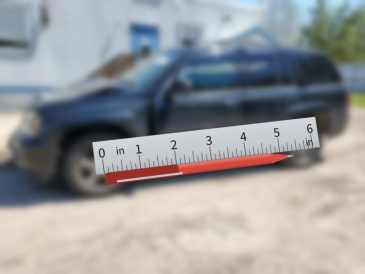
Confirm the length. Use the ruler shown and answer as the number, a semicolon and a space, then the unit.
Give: 5.375; in
